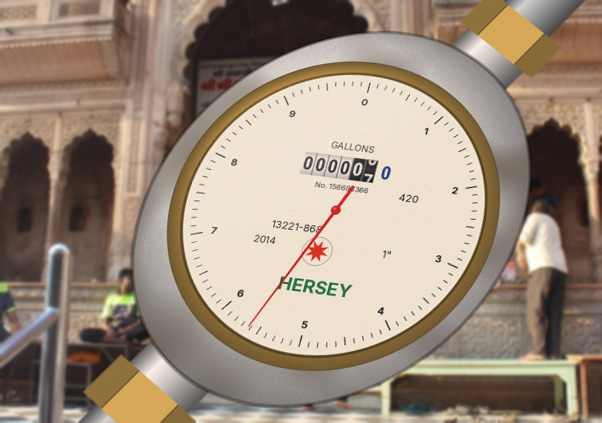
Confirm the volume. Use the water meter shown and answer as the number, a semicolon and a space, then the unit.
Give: 65.6; gal
